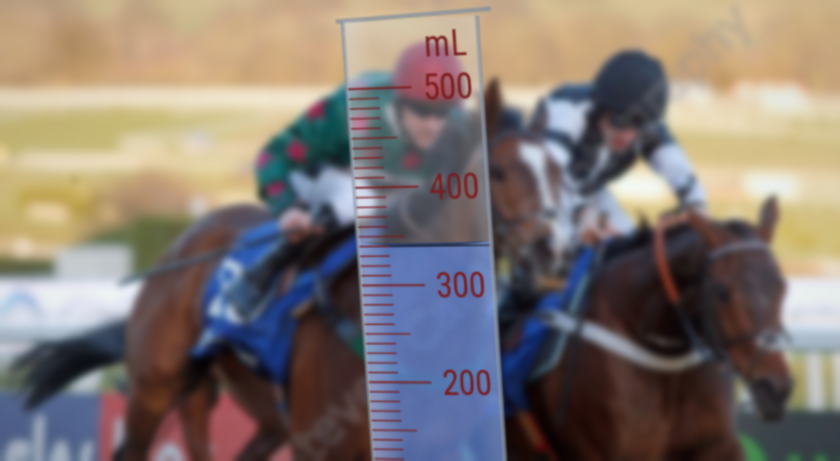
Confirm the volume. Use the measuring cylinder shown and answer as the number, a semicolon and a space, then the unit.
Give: 340; mL
